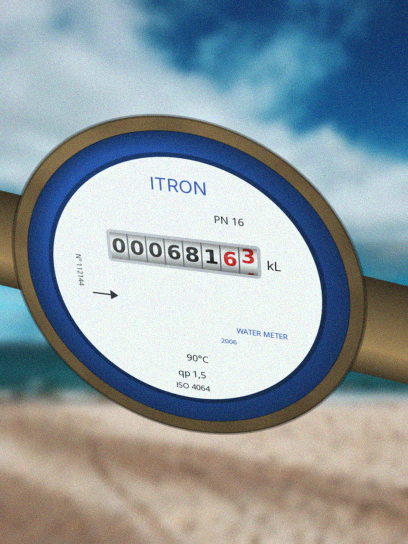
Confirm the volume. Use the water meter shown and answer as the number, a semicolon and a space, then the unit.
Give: 681.63; kL
